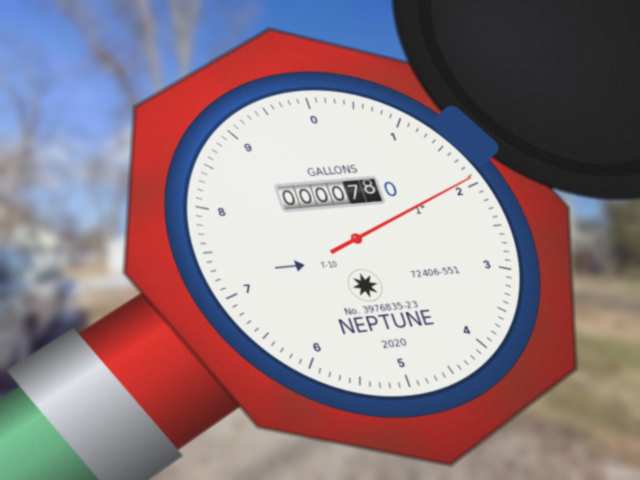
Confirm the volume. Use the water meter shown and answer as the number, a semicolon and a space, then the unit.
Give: 781.9; gal
